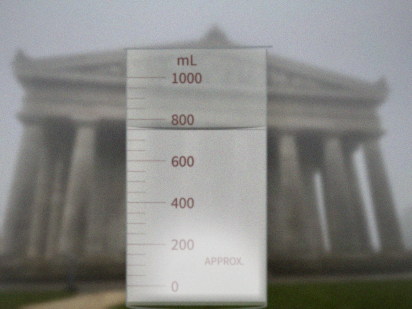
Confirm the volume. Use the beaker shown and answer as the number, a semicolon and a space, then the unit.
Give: 750; mL
